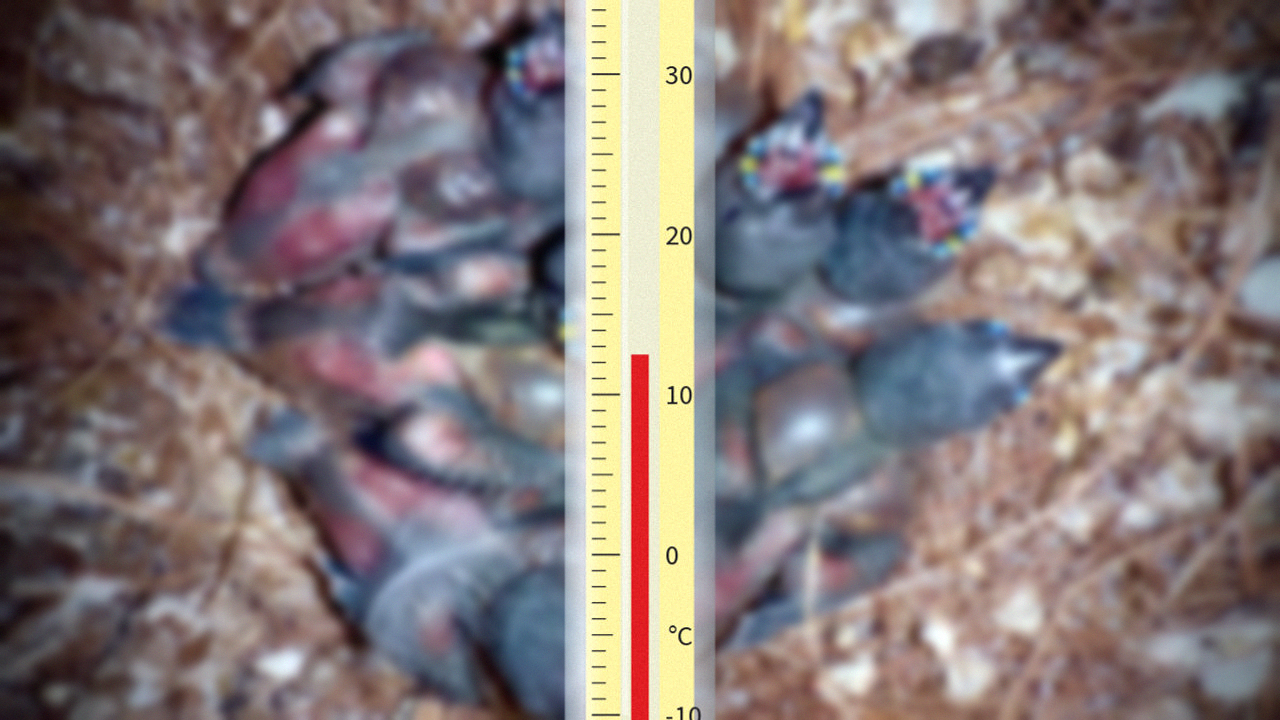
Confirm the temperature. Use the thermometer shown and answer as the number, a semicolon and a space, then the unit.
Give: 12.5; °C
